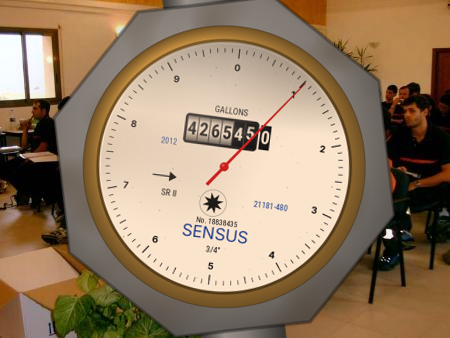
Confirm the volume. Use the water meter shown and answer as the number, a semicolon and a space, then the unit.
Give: 4265451.0; gal
